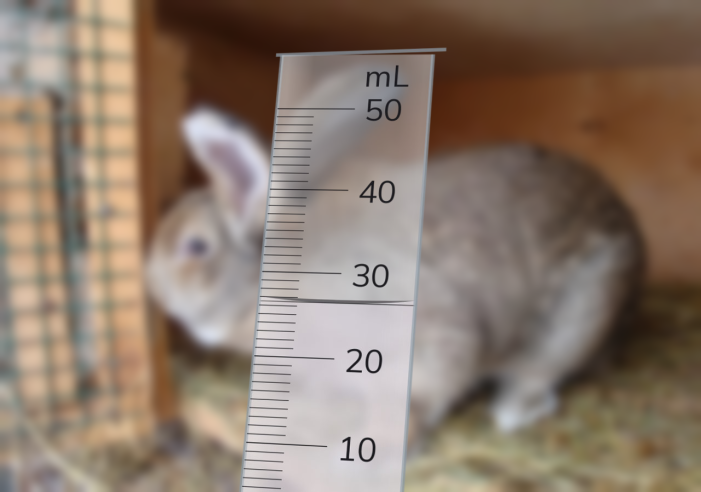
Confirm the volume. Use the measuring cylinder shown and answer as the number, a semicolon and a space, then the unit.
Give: 26.5; mL
